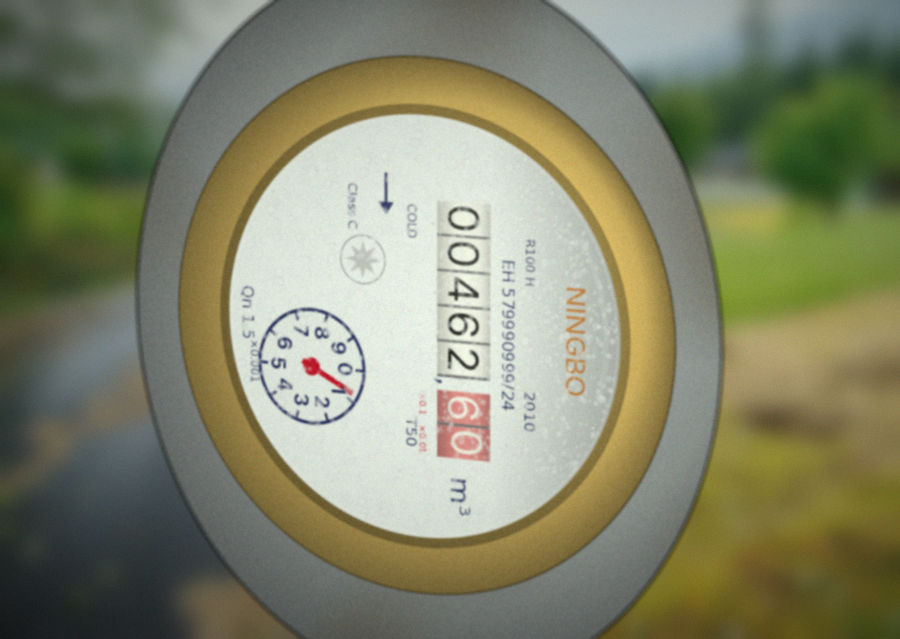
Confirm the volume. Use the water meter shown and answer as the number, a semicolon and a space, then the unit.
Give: 462.600; m³
